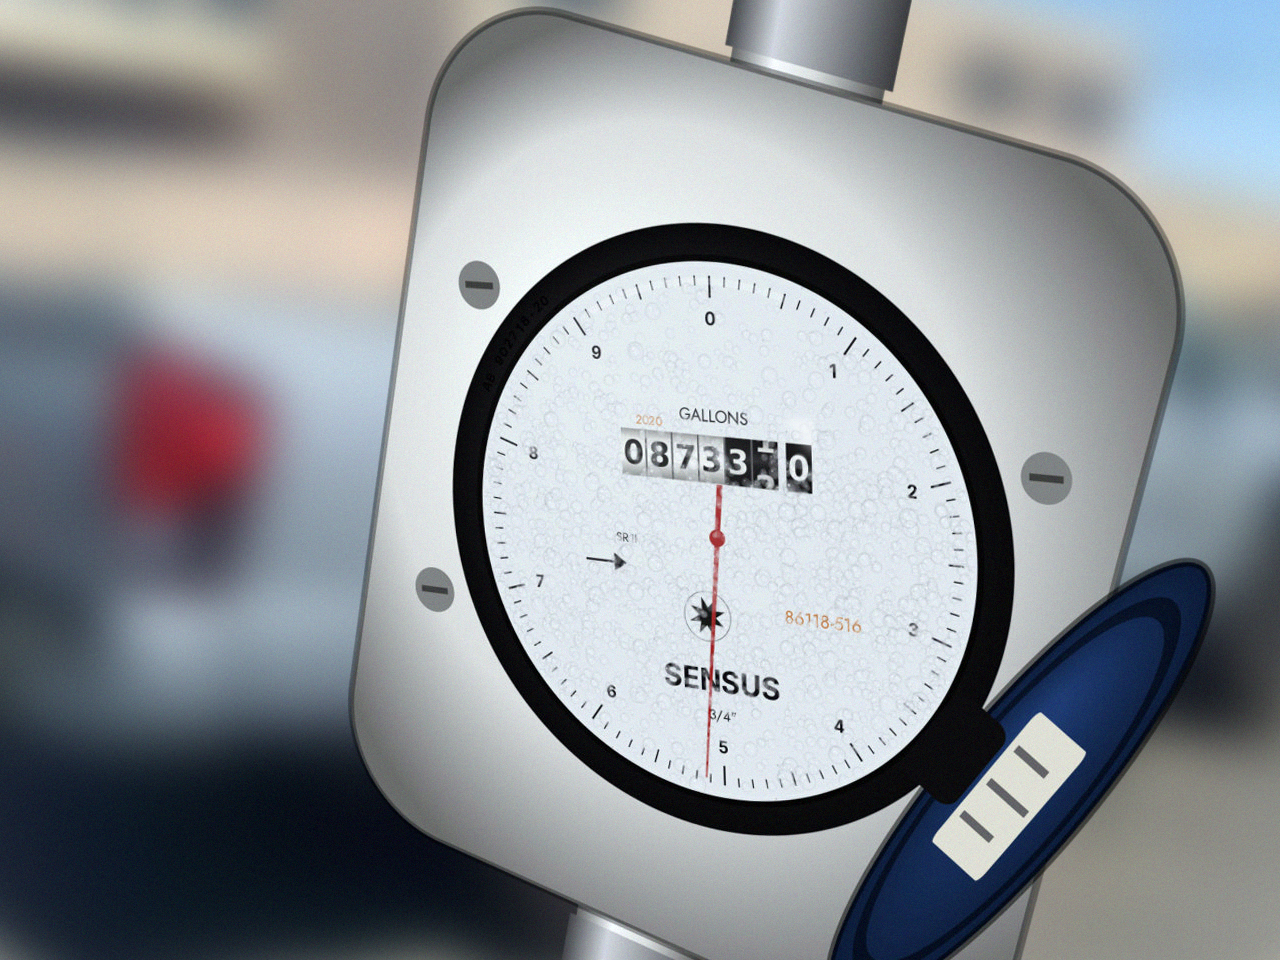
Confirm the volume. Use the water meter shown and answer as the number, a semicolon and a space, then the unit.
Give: 873315.1; gal
